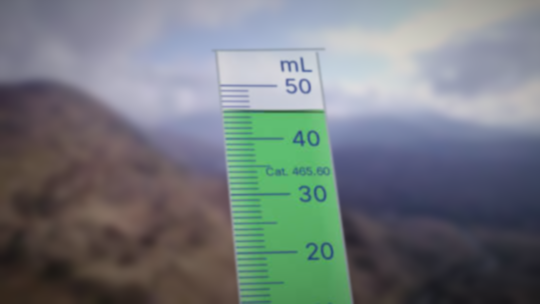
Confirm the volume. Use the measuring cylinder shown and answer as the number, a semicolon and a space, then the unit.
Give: 45; mL
